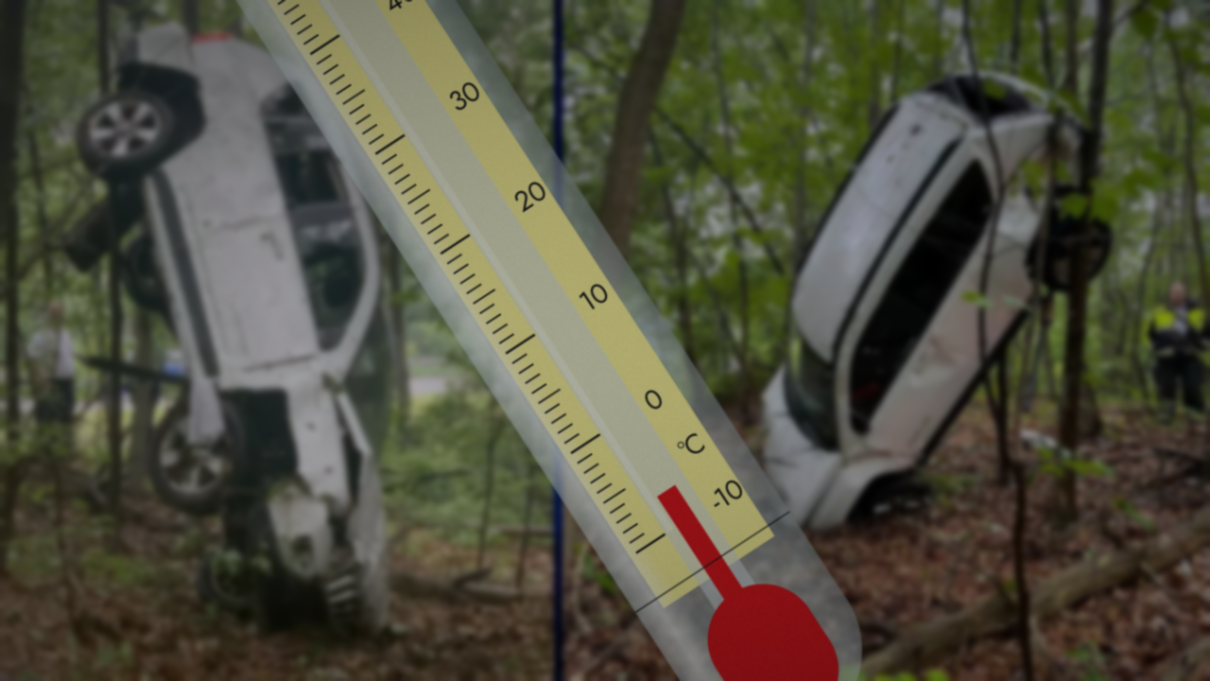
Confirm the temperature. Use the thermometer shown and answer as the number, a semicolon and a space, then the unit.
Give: -7; °C
